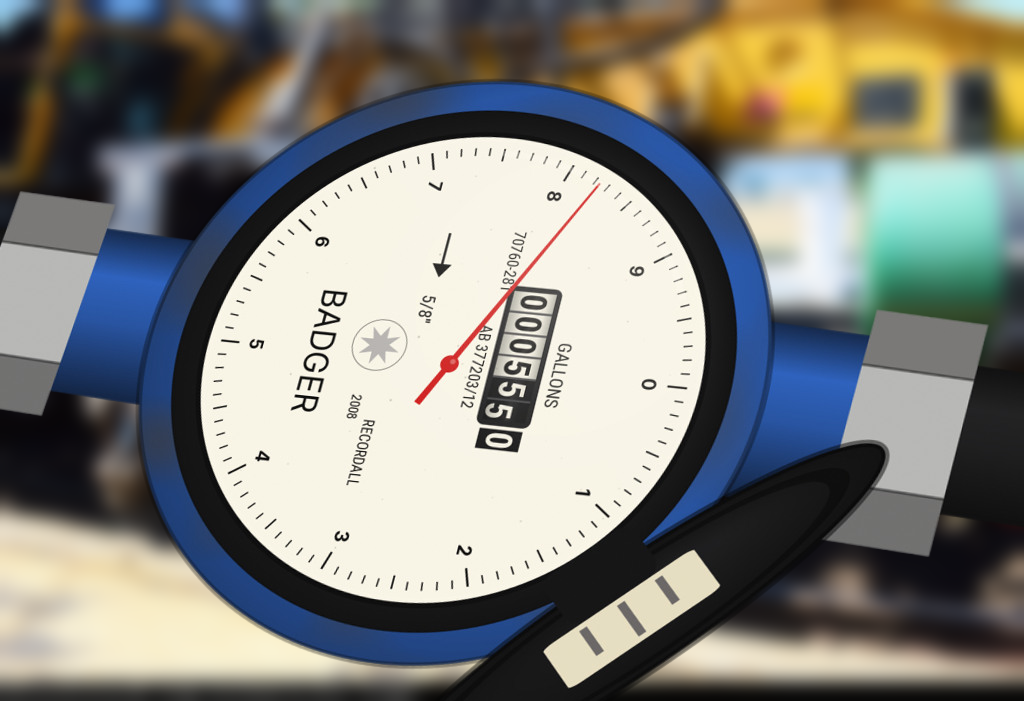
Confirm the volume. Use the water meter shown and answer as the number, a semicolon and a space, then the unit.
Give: 5548.2; gal
